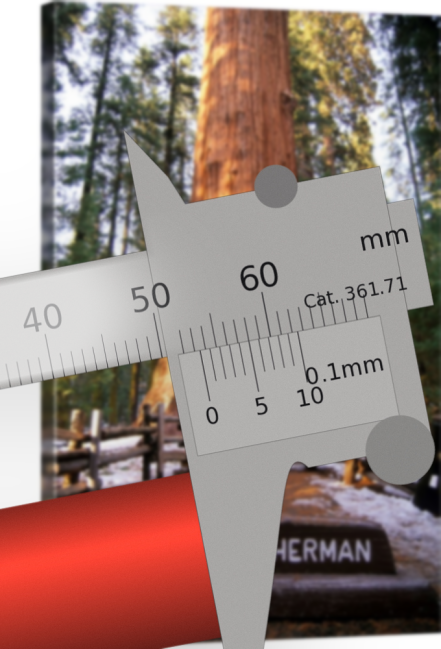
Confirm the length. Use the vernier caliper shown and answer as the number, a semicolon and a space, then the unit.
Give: 53.5; mm
